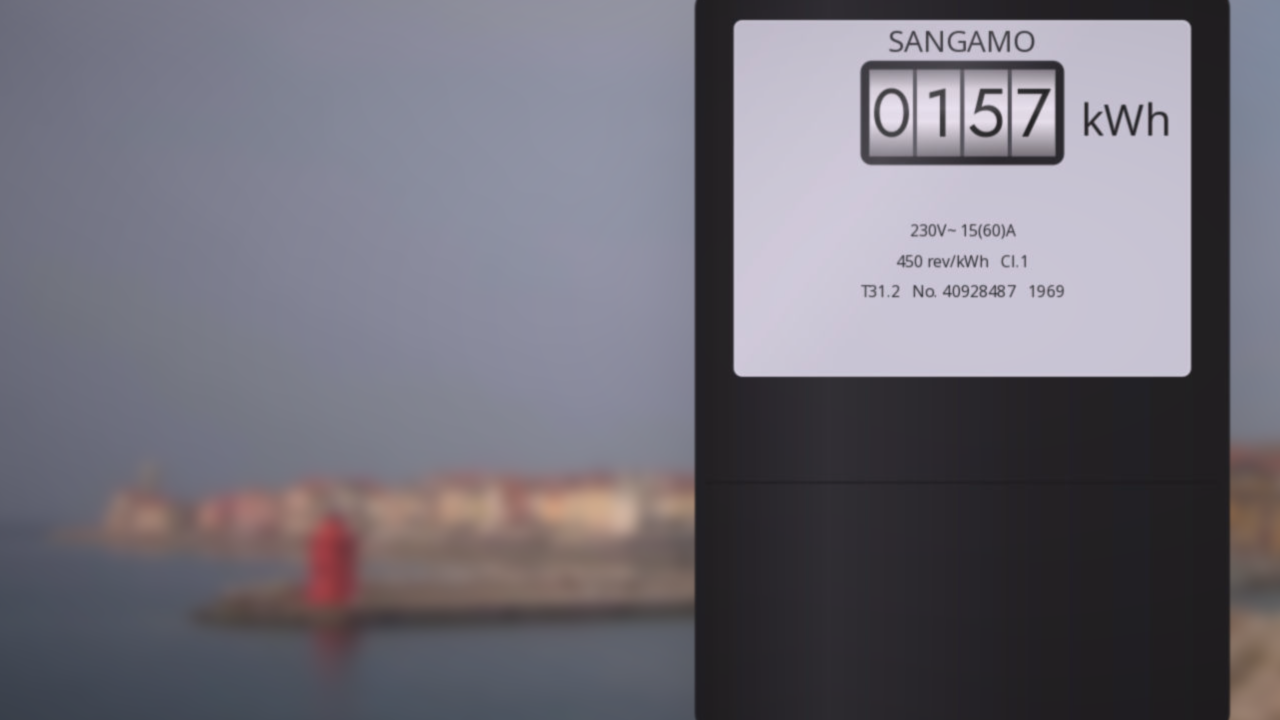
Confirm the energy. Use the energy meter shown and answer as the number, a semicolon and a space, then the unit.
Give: 157; kWh
